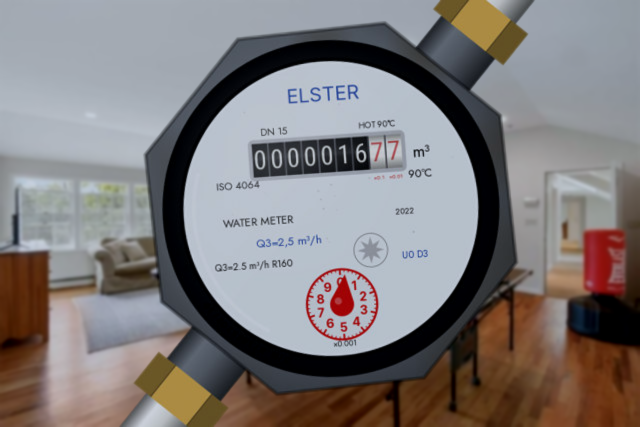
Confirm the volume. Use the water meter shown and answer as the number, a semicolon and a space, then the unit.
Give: 16.770; m³
